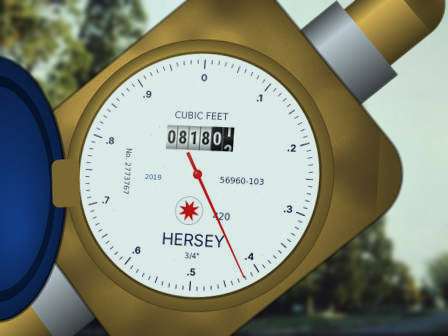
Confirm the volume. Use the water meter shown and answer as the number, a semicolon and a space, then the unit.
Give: 81801.42; ft³
